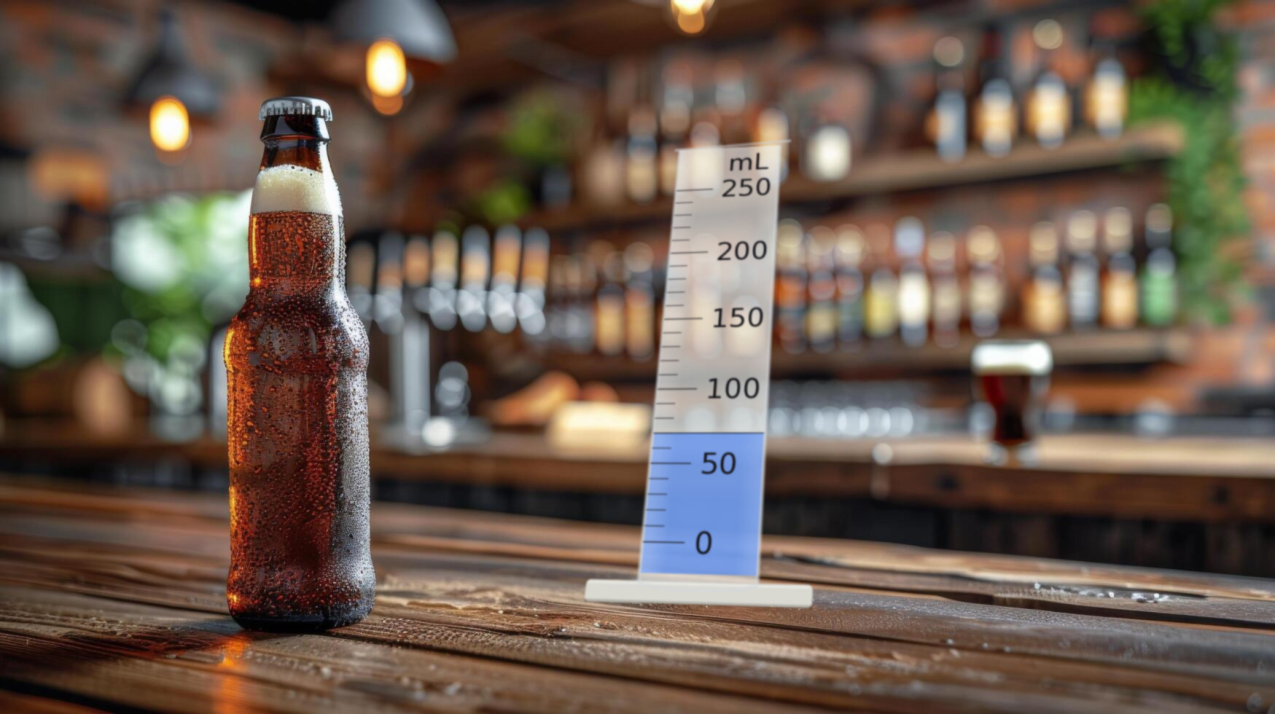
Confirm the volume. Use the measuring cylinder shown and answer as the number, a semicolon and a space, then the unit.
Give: 70; mL
